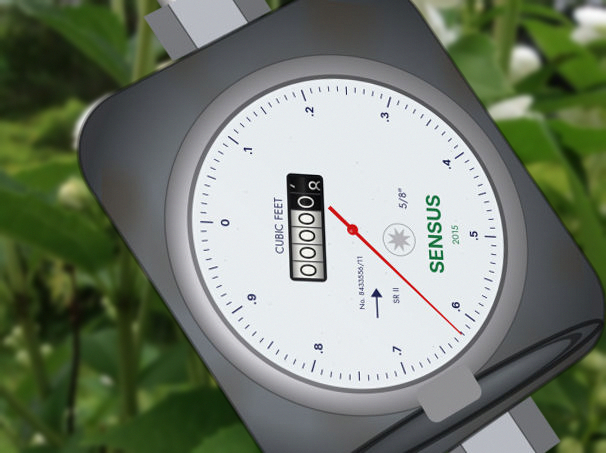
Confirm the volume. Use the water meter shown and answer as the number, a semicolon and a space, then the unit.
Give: 7.62; ft³
